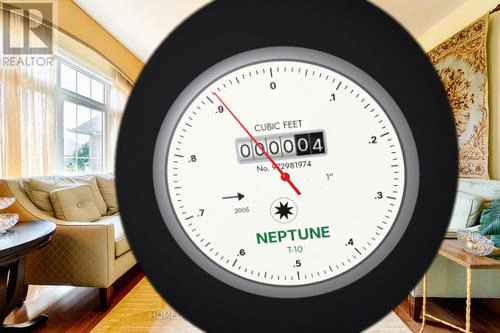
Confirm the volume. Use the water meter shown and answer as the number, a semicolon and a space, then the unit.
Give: 3.91; ft³
